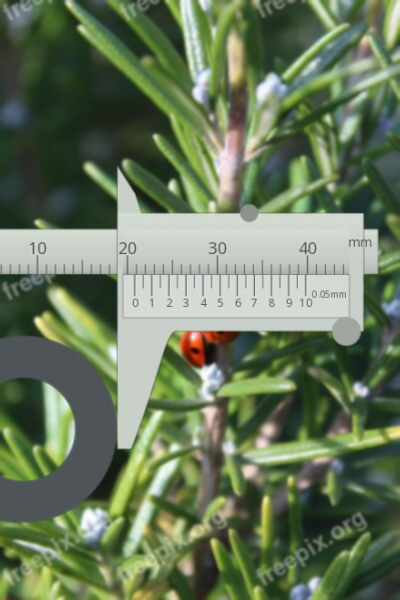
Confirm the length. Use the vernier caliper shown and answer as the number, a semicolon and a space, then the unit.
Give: 20.8; mm
